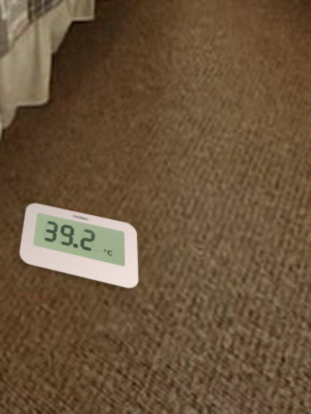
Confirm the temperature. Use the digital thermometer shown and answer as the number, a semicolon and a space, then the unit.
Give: 39.2; °C
